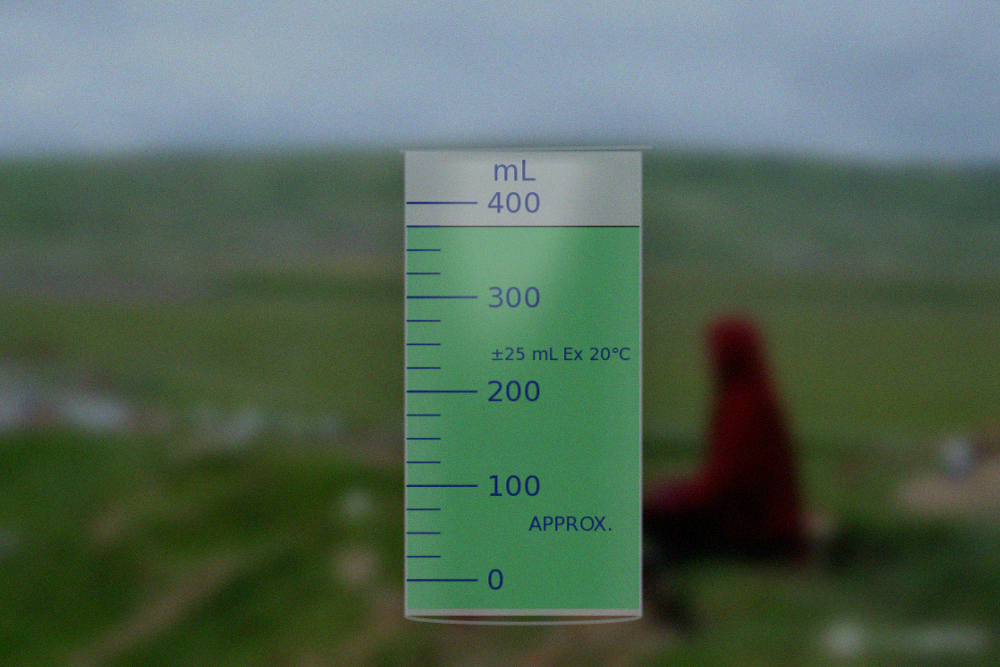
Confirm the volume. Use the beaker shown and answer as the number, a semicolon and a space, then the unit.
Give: 375; mL
